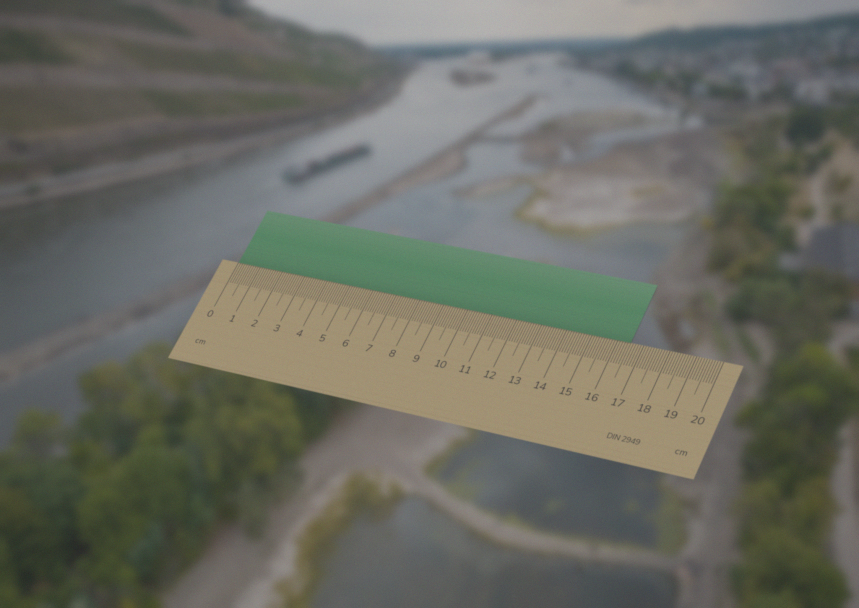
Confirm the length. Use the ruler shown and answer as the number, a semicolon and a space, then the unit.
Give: 16.5; cm
